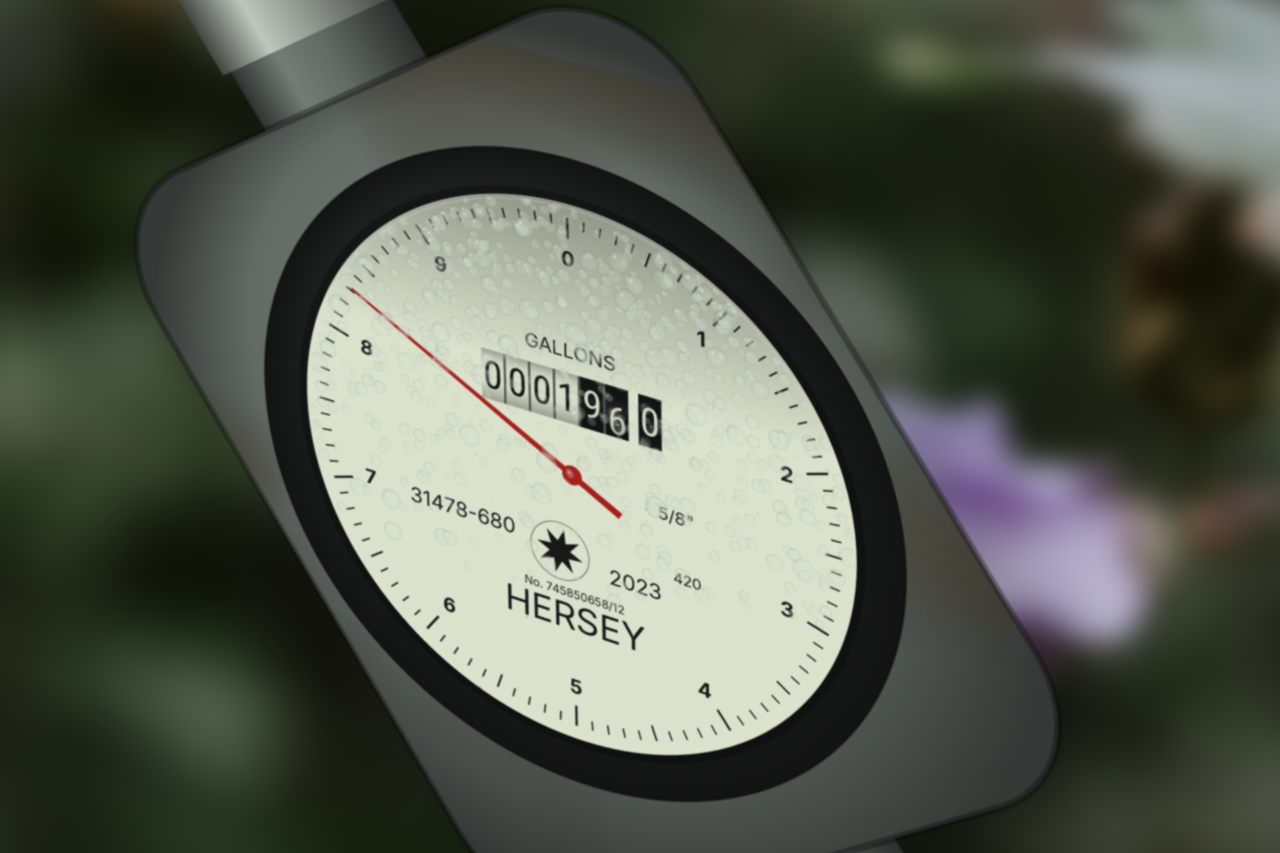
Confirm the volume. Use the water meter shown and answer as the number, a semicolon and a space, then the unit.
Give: 1958.3; gal
